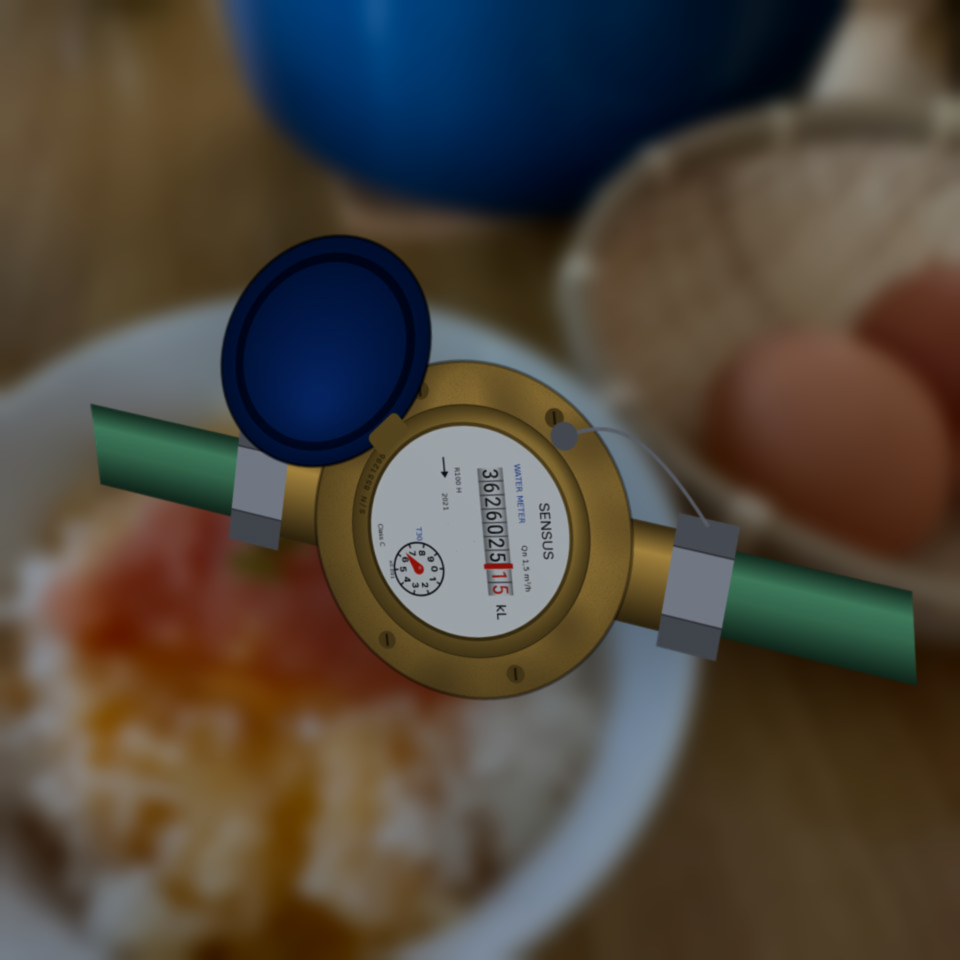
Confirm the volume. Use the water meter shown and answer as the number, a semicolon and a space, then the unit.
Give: 3626025.156; kL
